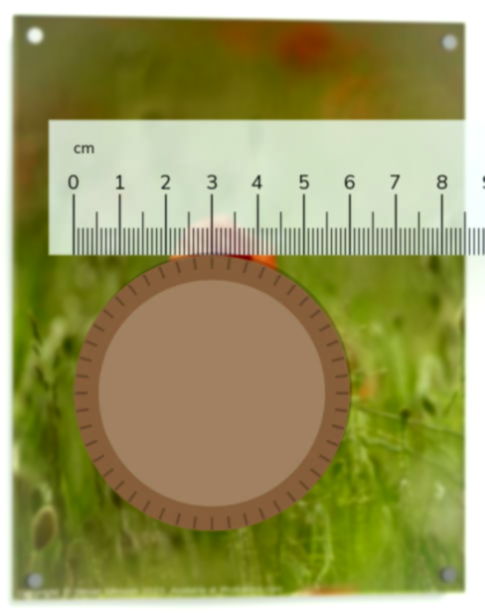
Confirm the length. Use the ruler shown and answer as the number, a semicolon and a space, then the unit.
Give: 6; cm
